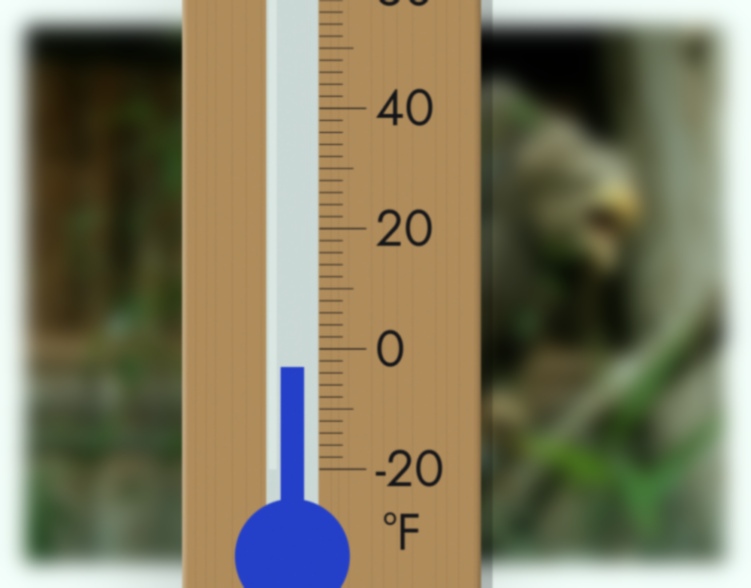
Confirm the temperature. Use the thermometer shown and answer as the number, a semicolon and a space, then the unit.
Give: -3; °F
